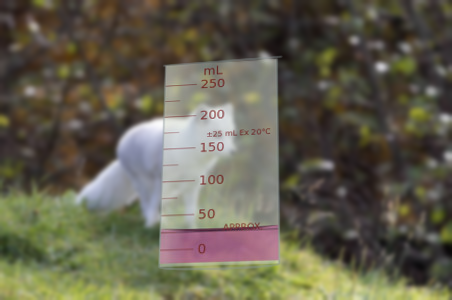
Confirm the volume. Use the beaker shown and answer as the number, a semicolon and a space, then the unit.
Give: 25; mL
